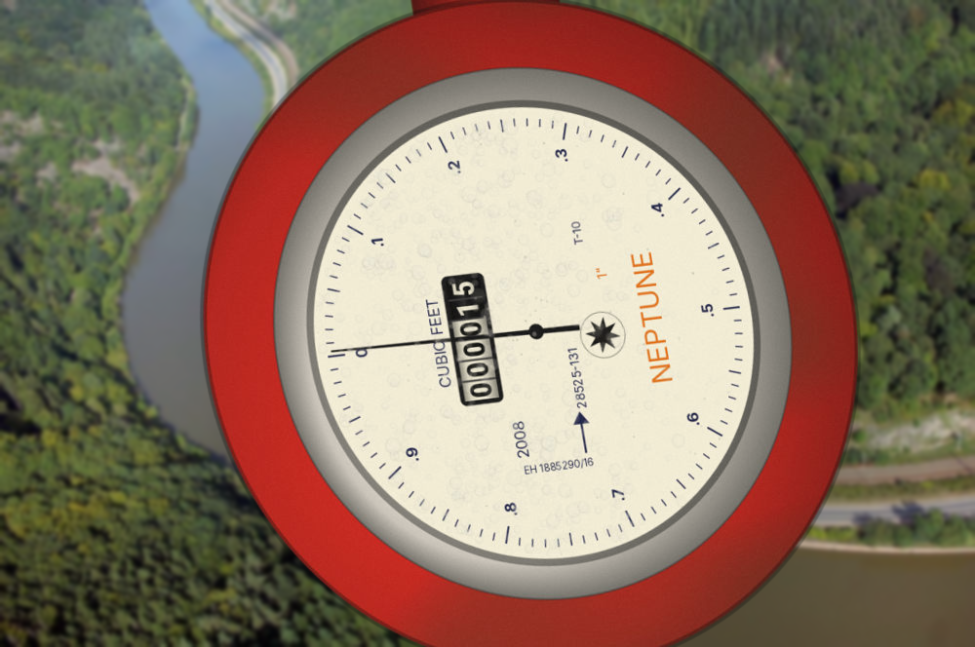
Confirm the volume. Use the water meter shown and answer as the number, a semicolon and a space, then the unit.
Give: 15.00; ft³
